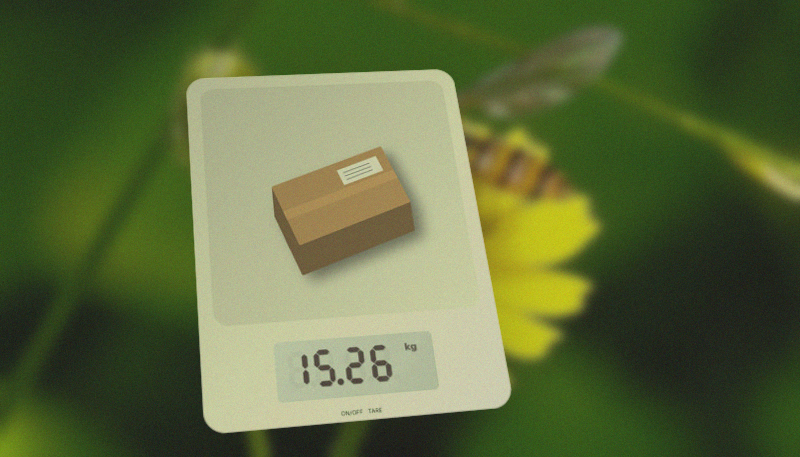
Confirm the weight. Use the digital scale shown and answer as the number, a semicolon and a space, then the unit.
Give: 15.26; kg
